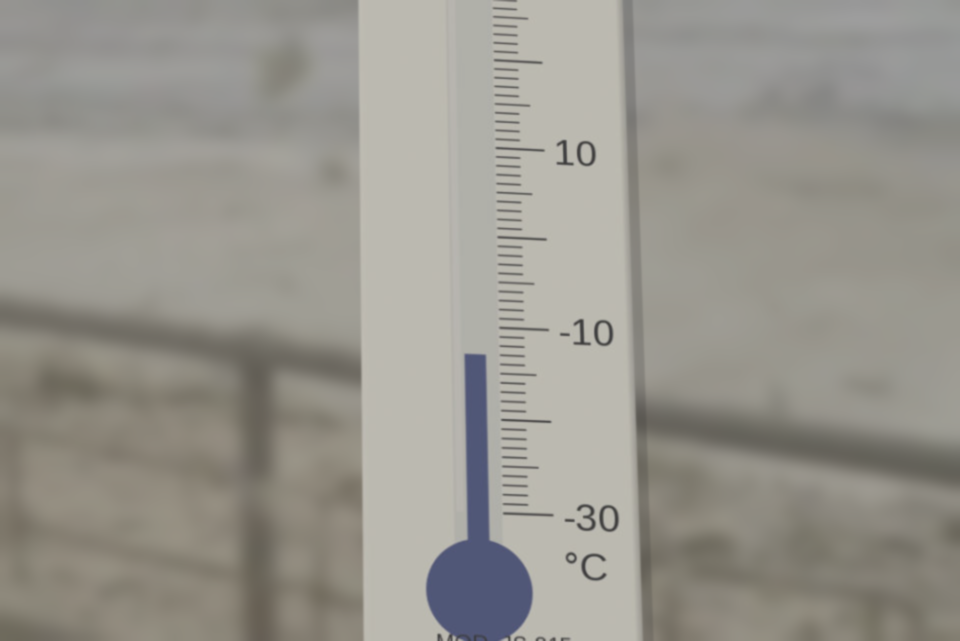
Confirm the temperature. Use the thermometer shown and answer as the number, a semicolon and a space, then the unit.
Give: -13; °C
